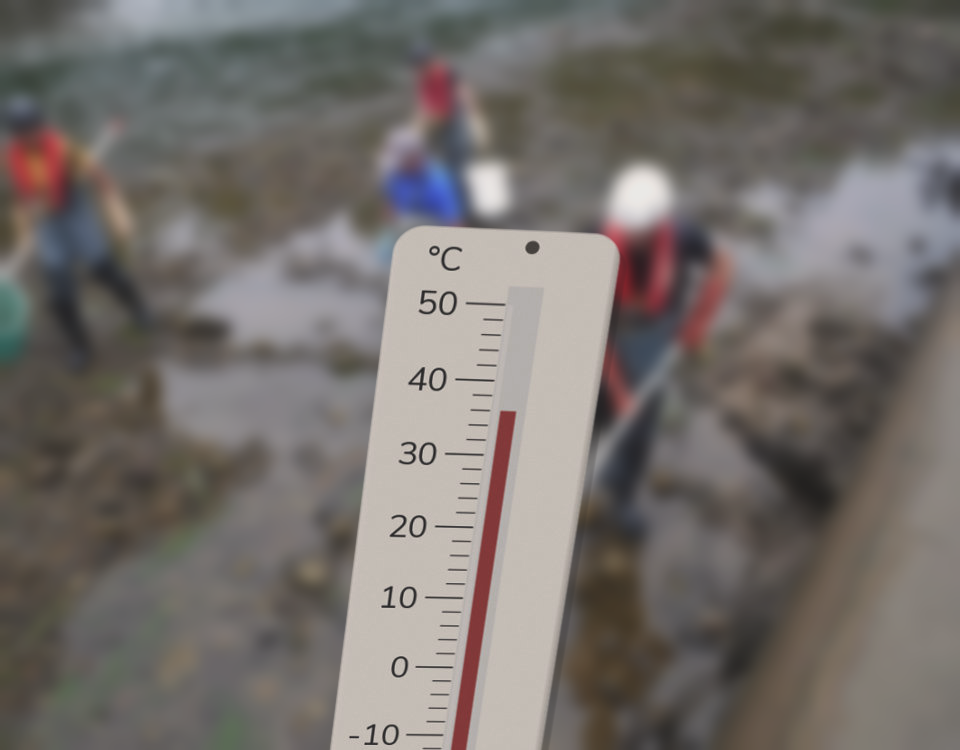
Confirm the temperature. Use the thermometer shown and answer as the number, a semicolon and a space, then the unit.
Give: 36; °C
